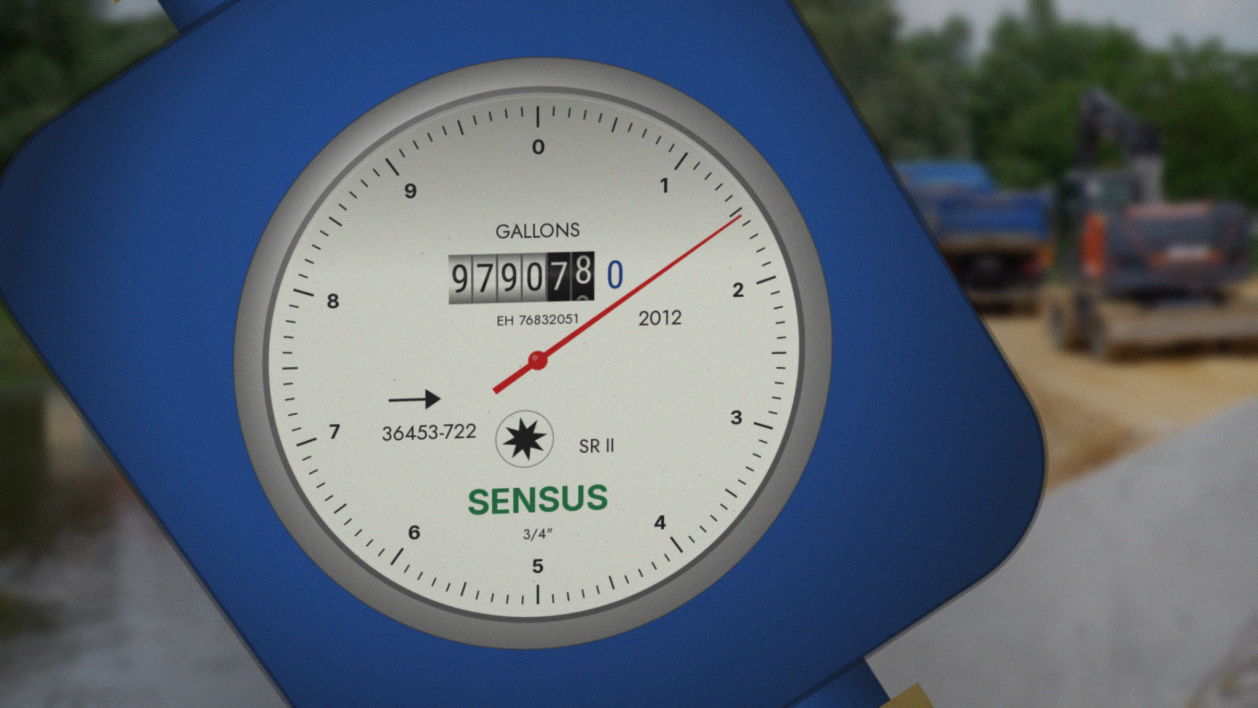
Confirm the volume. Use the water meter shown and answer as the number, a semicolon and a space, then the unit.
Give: 9790781.5; gal
